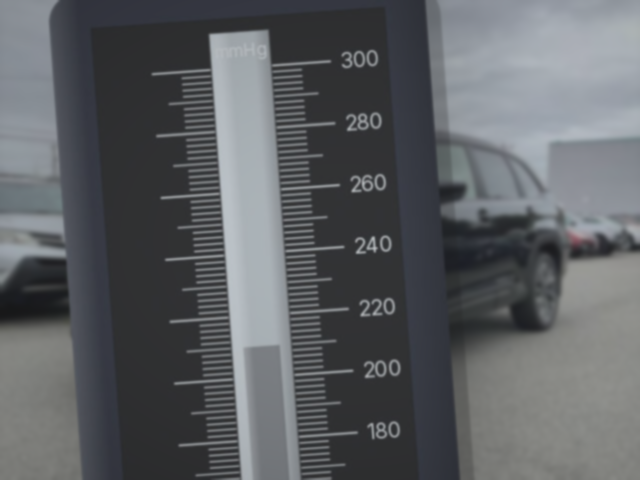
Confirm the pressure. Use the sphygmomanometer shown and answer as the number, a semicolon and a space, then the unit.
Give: 210; mmHg
